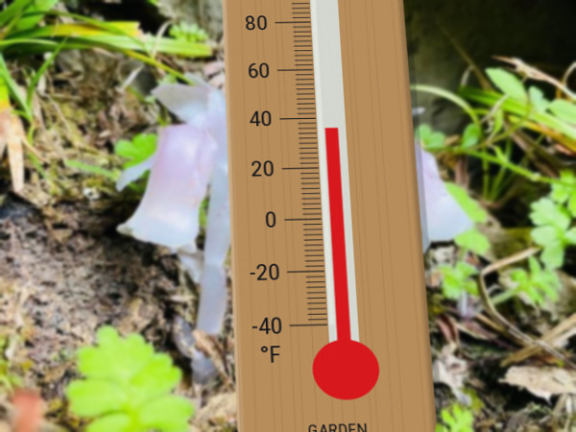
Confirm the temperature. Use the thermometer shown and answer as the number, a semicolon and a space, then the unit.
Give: 36; °F
